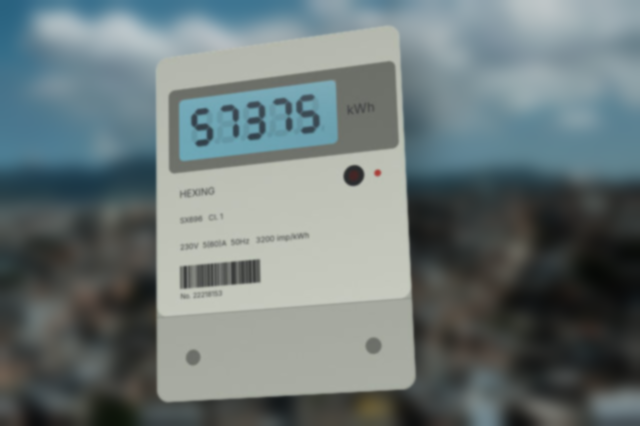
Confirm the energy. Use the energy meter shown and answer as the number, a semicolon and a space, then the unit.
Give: 57375; kWh
